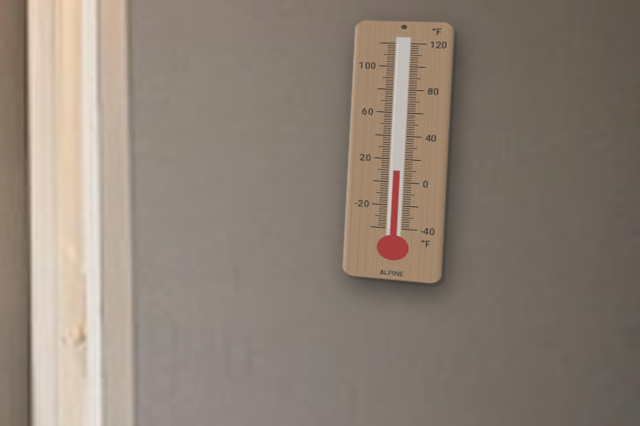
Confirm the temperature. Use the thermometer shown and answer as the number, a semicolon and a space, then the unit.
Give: 10; °F
